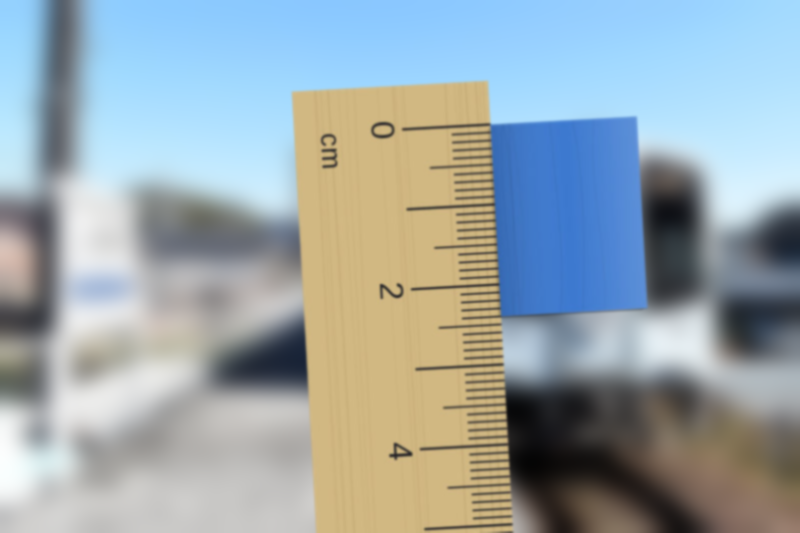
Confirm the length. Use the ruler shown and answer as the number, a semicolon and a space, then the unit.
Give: 2.4; cm
